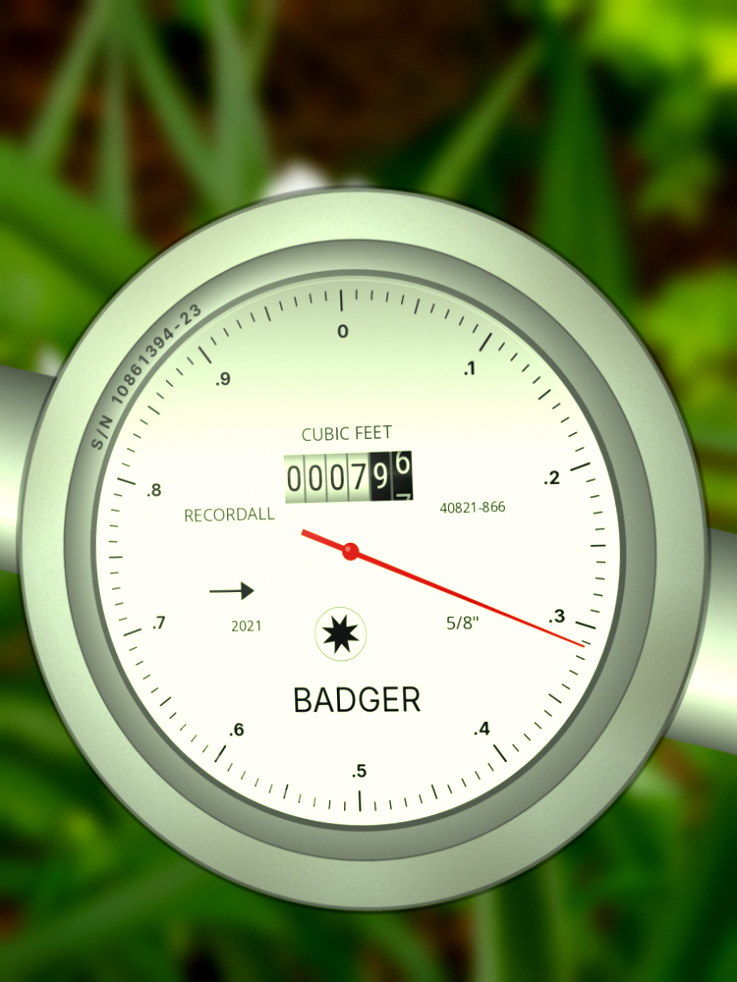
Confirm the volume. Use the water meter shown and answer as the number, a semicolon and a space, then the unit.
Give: 796.31; ft³
